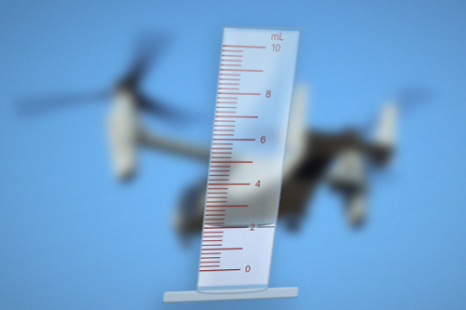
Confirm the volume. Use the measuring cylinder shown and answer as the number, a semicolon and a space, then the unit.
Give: 2; mL
